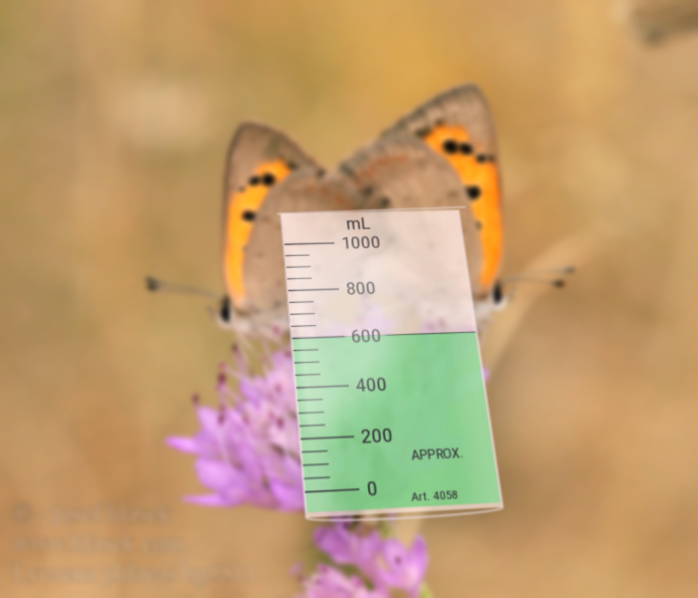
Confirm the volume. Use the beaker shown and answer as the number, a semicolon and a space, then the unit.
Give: 600; mL
